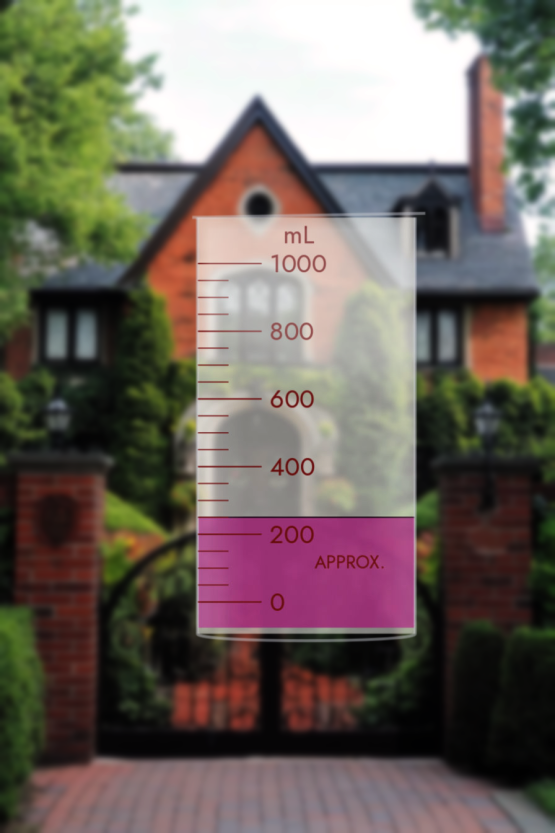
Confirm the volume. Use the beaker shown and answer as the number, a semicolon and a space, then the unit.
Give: 250; mL
